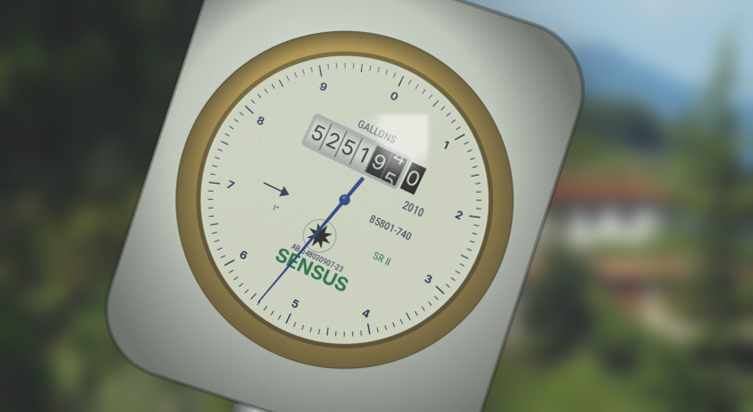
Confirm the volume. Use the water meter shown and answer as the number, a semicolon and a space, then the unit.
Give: 5251945.4; gal
